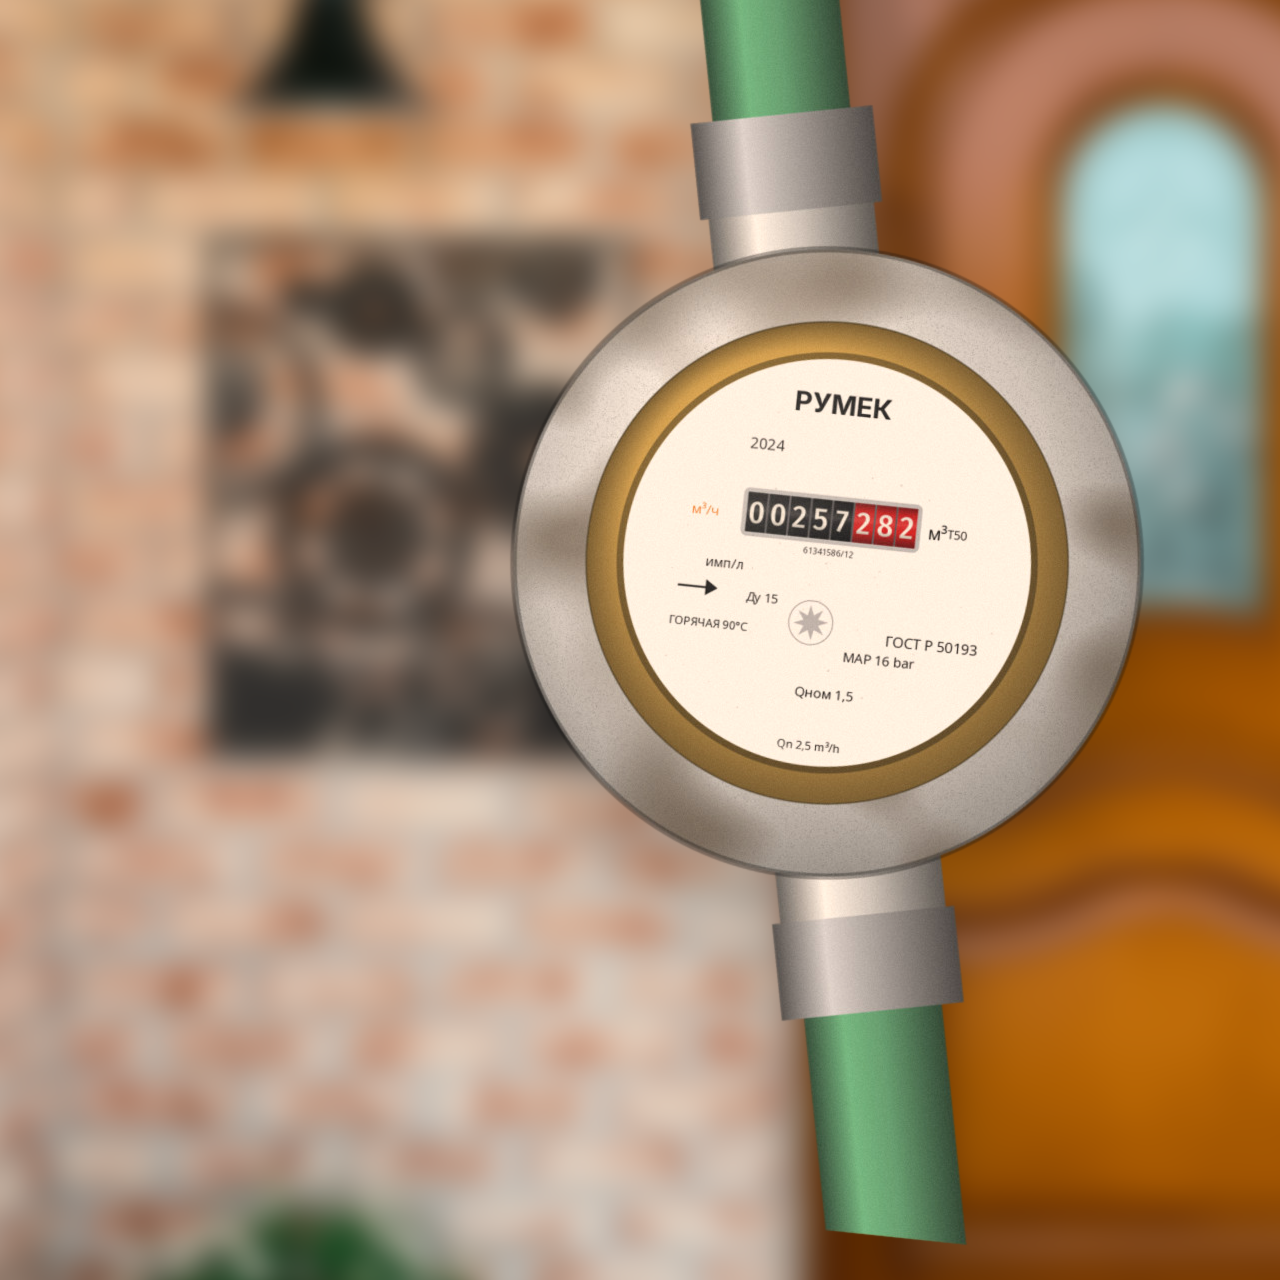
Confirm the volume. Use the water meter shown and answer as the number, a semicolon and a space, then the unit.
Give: 257.282; m³
